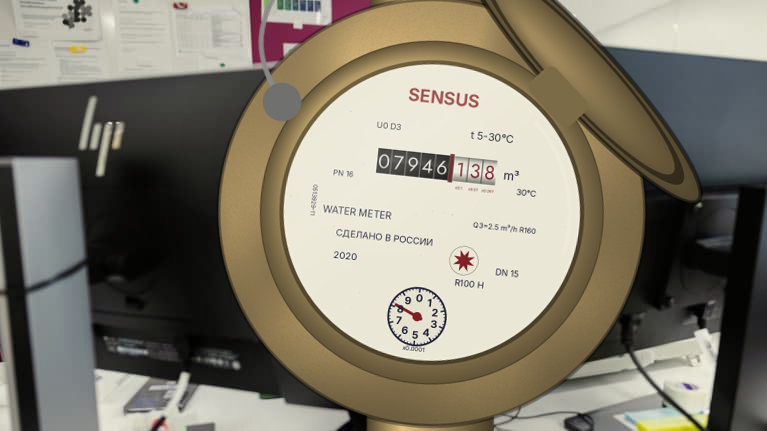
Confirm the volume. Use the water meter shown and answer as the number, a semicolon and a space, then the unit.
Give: 7946.1388; m³
